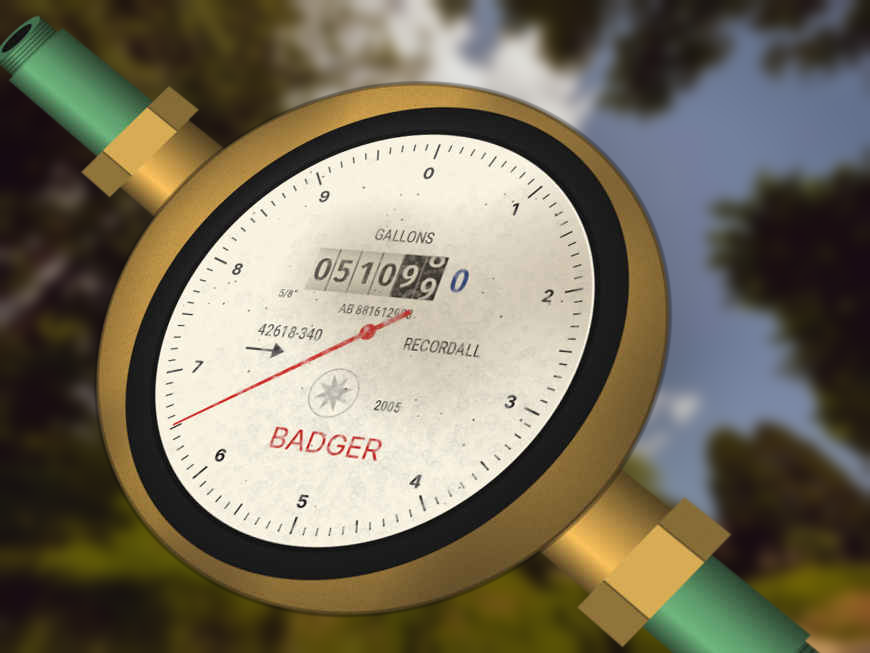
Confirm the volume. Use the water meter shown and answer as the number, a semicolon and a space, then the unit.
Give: 510986.5; gal
